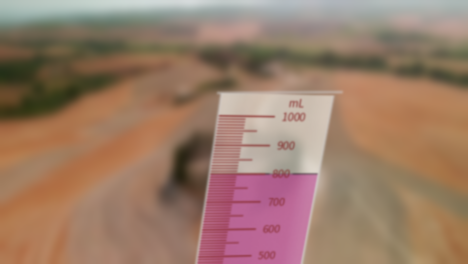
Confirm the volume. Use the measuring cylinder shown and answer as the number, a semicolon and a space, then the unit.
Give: 800; mL
